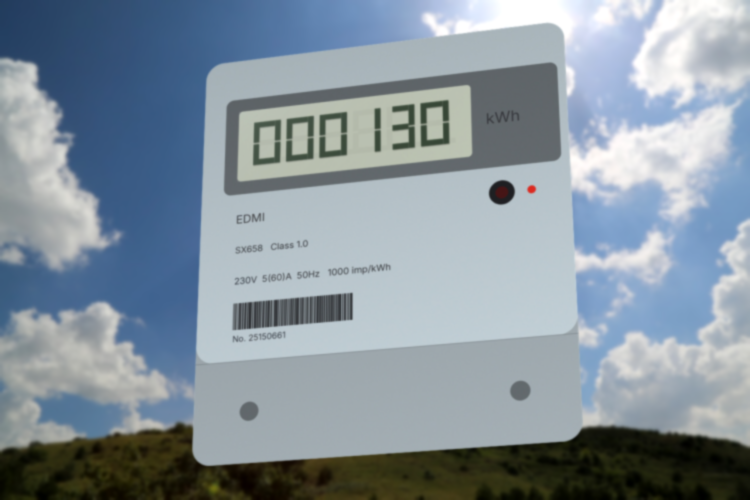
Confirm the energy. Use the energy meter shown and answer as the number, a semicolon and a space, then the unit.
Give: 130; kWh
